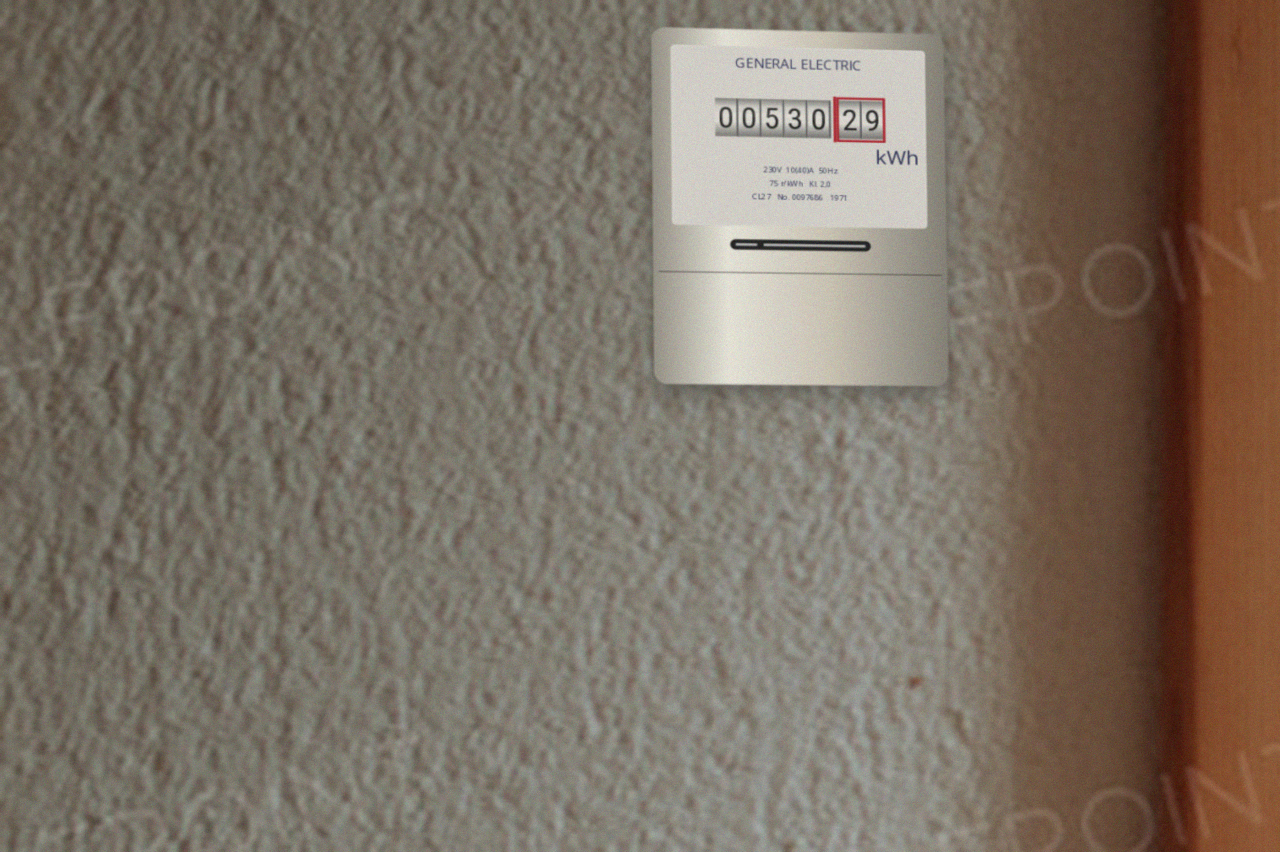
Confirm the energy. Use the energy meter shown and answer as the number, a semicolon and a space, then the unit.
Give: 530.29; kWh
